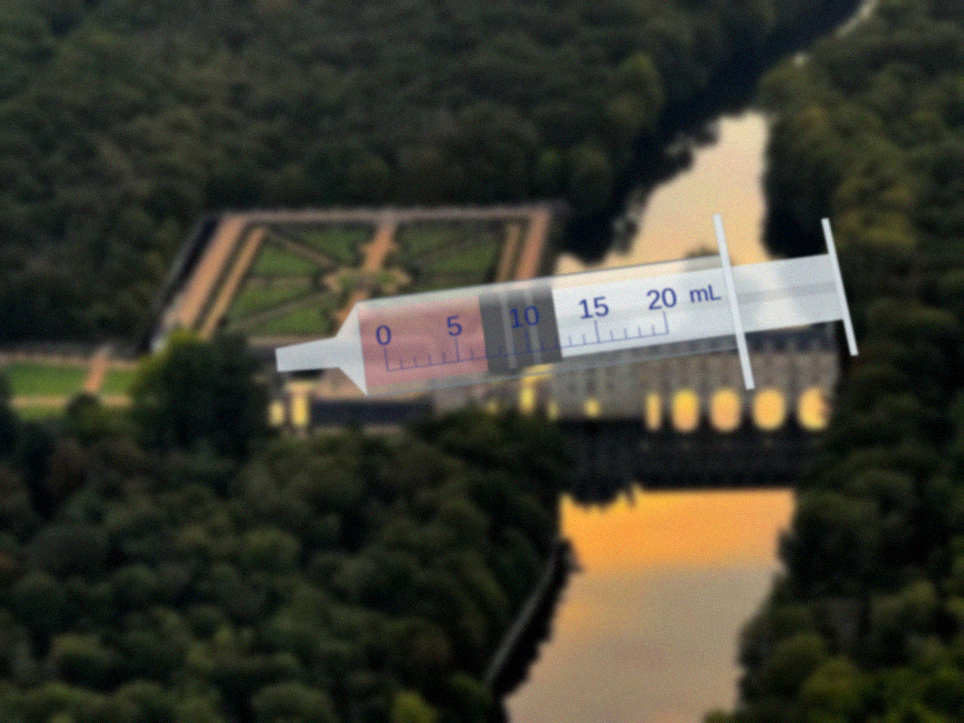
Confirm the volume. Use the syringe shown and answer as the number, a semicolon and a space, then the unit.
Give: 7; mL
